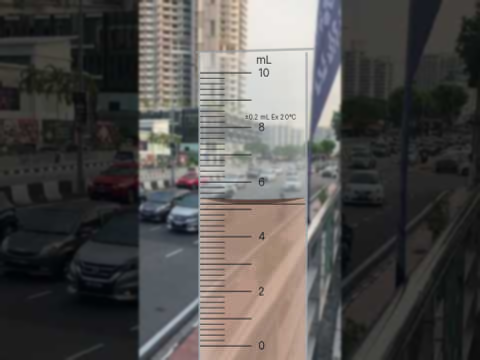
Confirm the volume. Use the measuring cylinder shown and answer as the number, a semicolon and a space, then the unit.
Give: 5.2; mL
